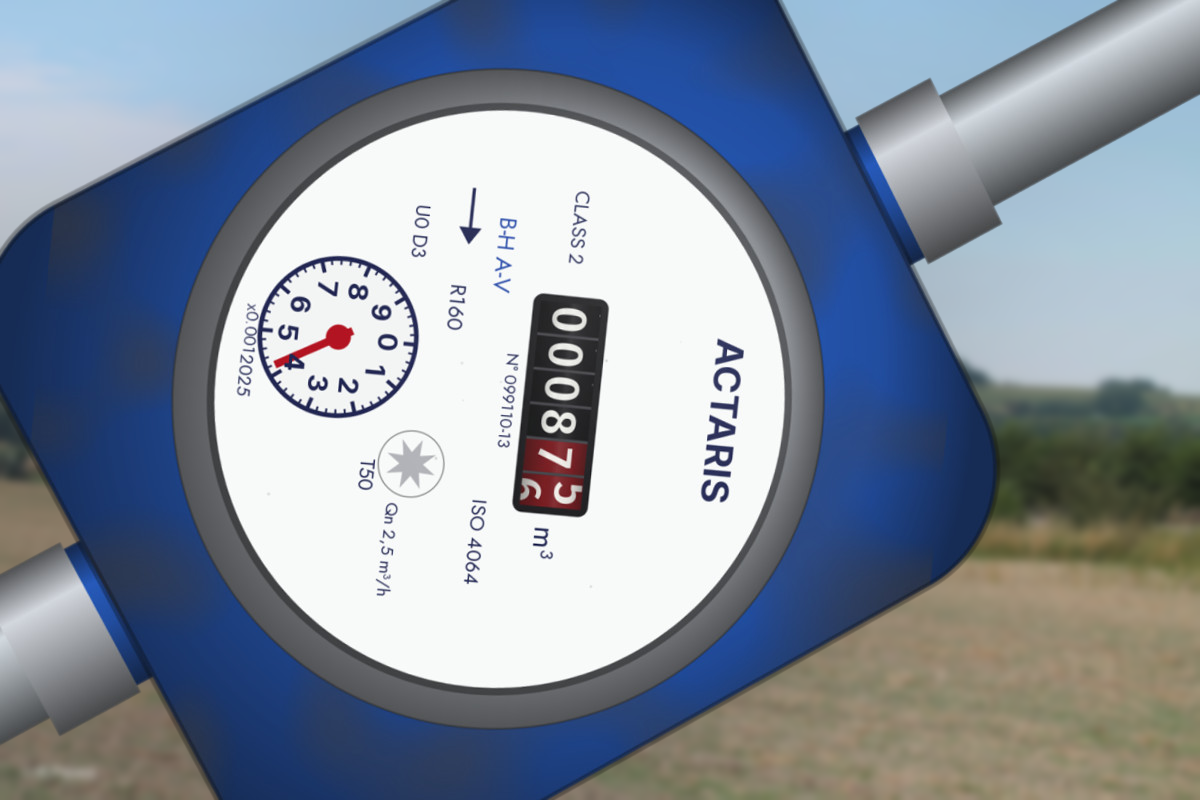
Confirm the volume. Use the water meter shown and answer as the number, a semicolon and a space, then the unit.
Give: 8.754; m³
